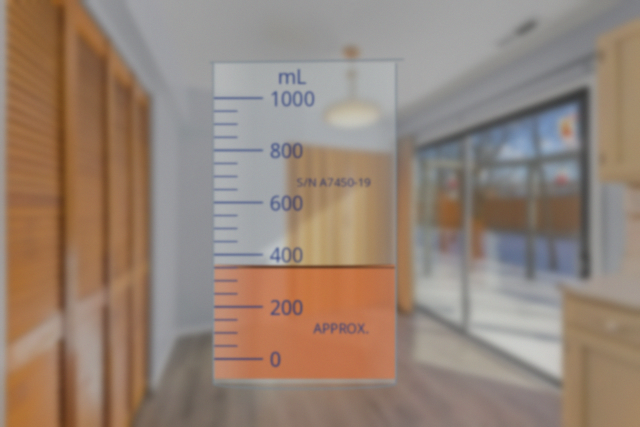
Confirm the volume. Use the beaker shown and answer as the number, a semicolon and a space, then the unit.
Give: 350; mL
